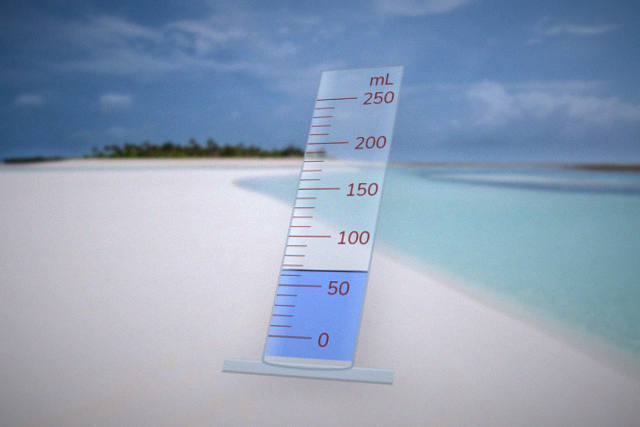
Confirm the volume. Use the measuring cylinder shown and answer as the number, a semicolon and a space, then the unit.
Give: 65; mL
